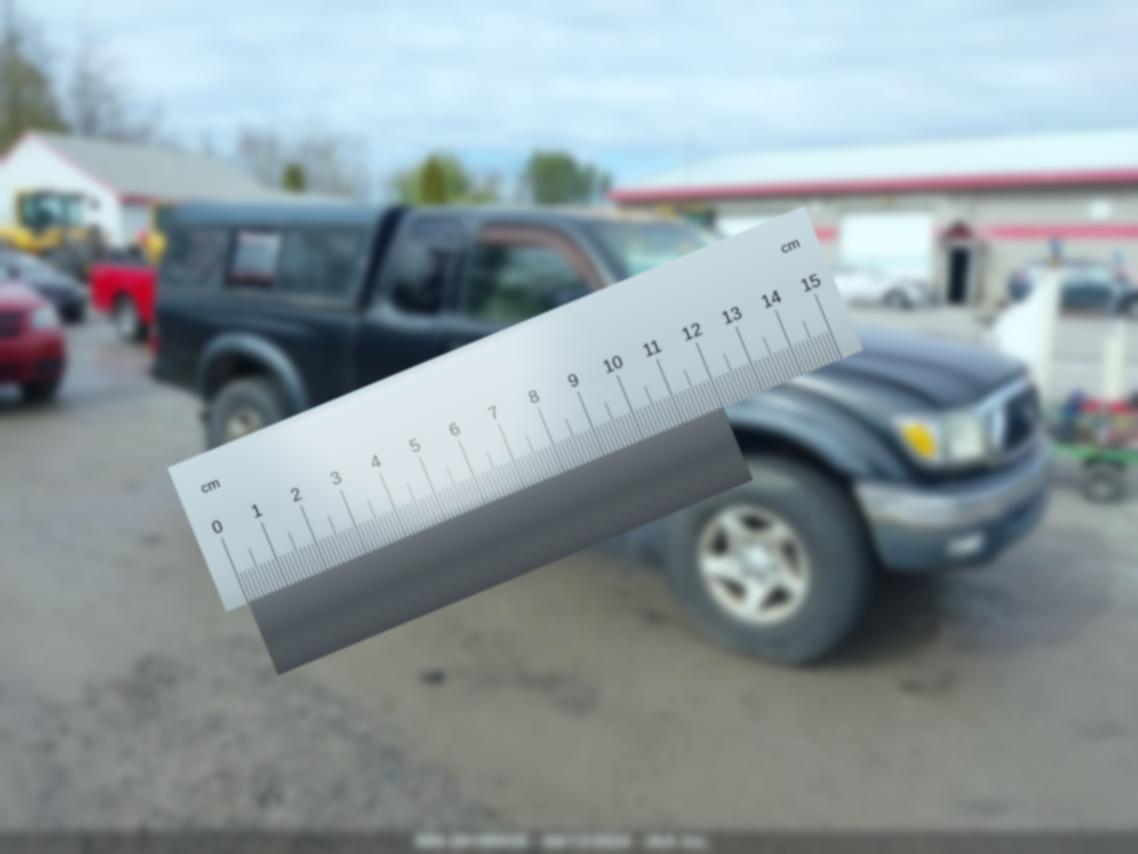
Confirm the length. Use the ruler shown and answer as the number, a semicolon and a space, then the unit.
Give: 12; cm
